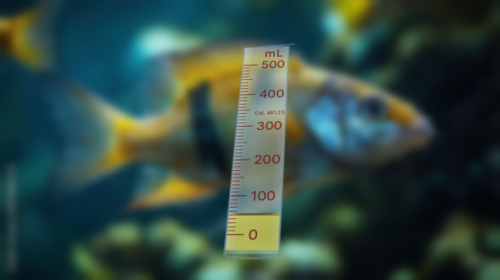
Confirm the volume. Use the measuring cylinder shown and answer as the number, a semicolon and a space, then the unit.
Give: 50; mL
